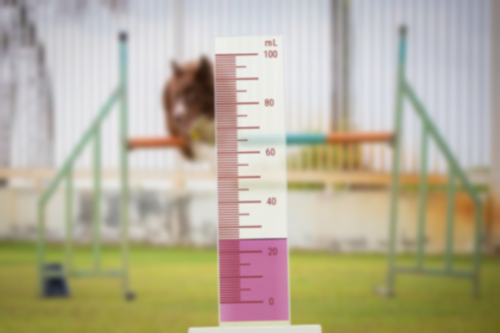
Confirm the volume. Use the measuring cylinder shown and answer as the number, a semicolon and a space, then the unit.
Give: 25; mL
